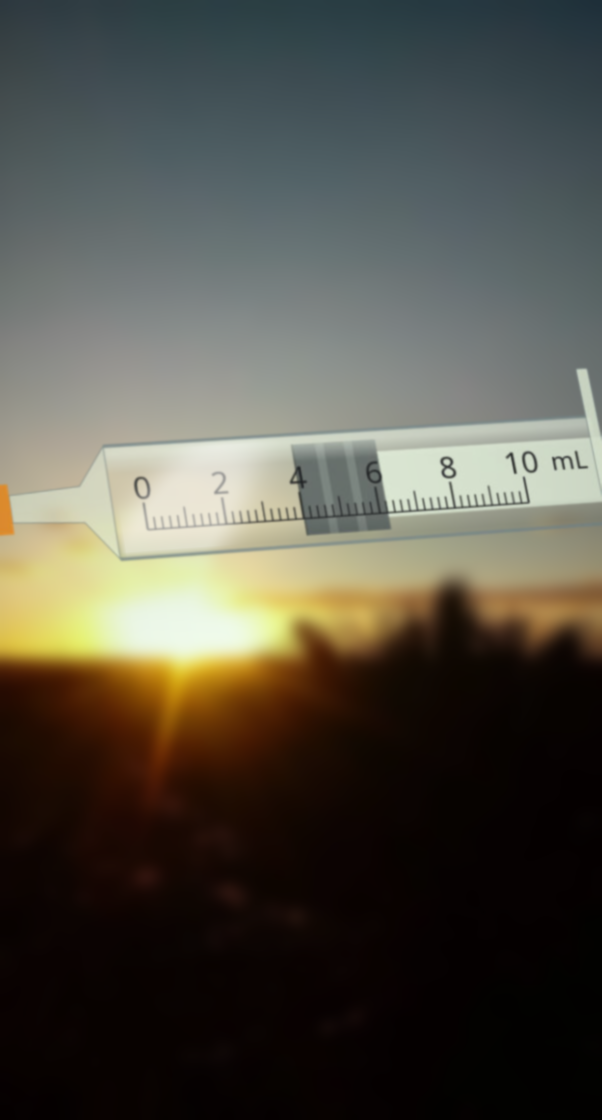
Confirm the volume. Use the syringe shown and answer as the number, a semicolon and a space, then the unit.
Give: 4; mL
